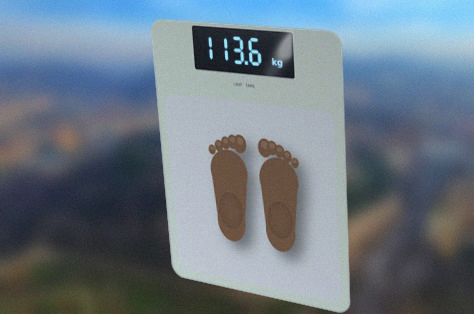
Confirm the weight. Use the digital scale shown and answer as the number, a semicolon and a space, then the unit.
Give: 113.6; kg
